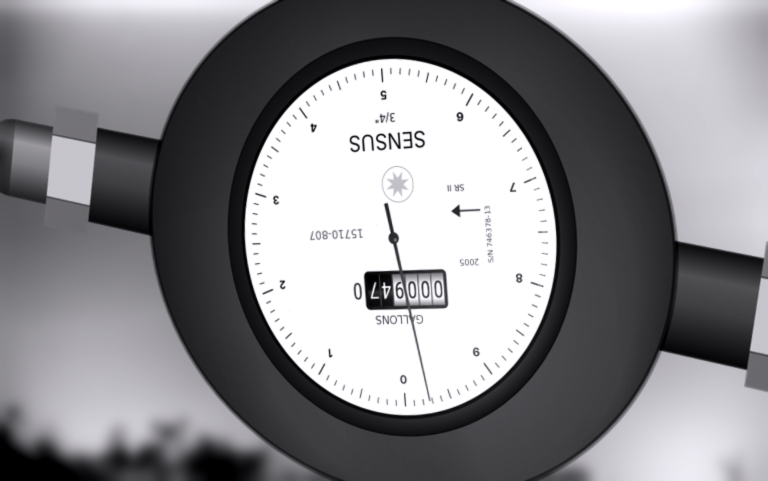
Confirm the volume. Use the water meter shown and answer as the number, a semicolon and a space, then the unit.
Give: 9469.7; gal
